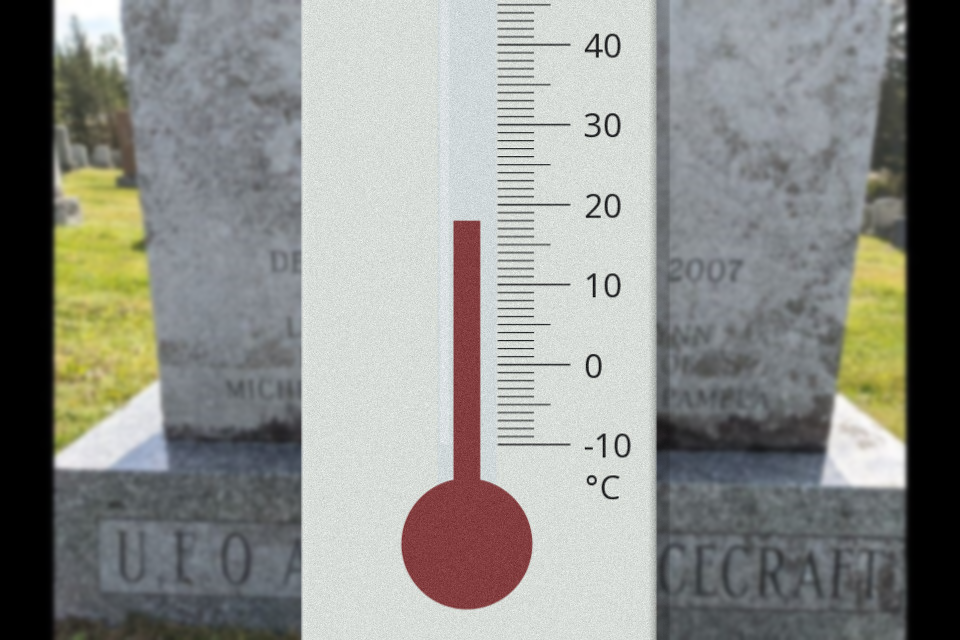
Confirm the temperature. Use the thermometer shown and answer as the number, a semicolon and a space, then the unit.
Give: 18; °C
